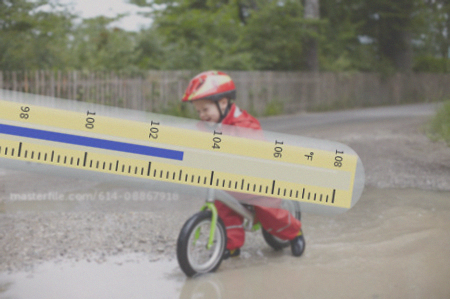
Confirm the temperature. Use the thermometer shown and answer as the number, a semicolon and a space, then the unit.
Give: 103; °F
